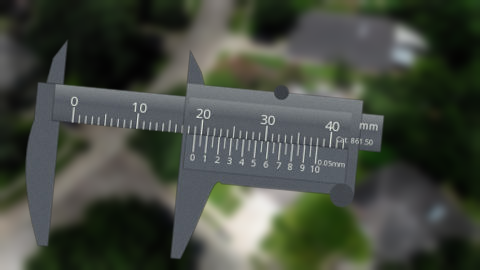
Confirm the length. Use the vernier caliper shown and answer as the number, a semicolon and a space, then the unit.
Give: 19.0; mm
